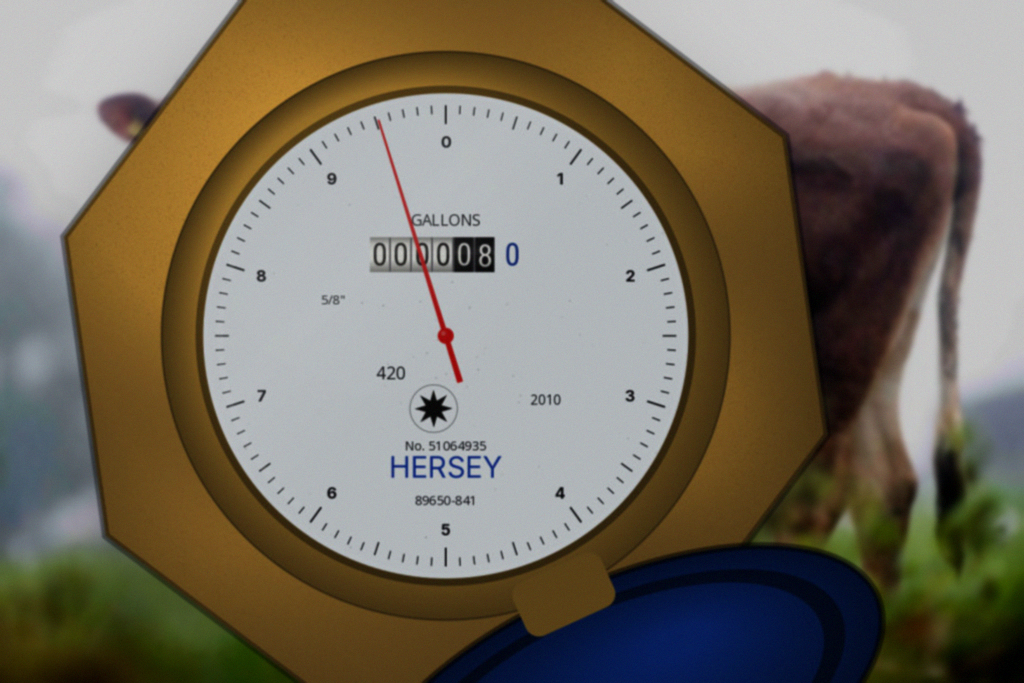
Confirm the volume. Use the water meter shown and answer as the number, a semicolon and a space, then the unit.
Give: 79.5; gal
